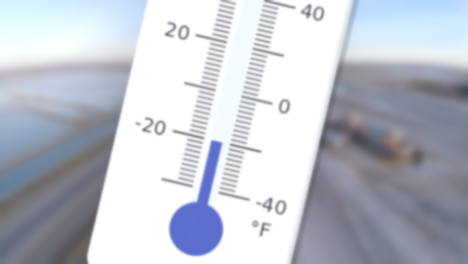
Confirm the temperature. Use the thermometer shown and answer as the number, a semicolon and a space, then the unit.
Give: -20; °F
